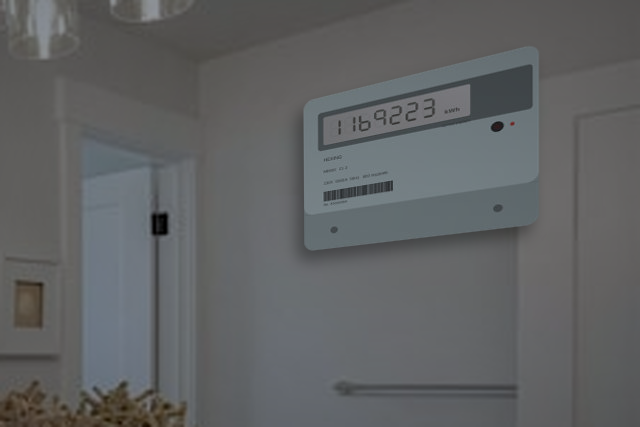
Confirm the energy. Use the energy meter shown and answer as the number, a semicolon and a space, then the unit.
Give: 1169223; kWh
